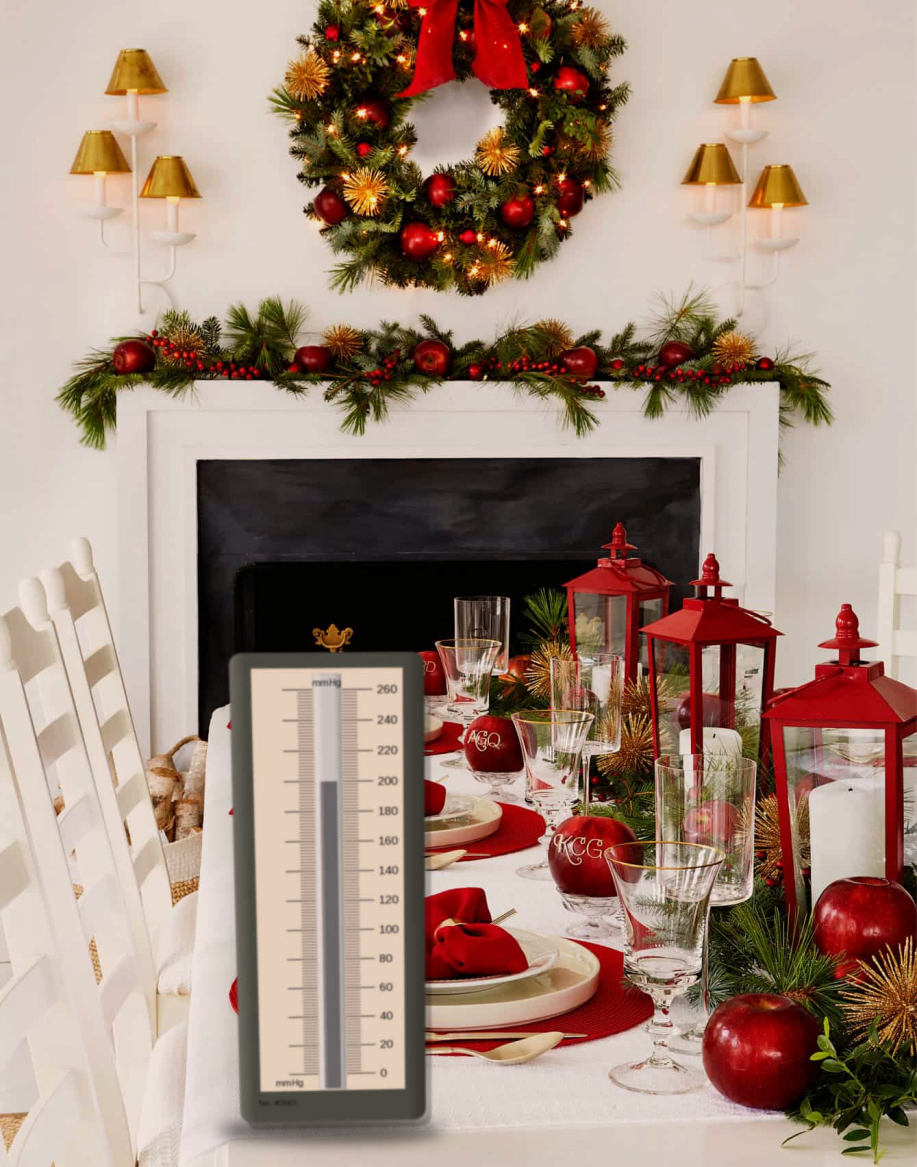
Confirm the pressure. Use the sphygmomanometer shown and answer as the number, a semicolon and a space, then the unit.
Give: 200; mmHg
